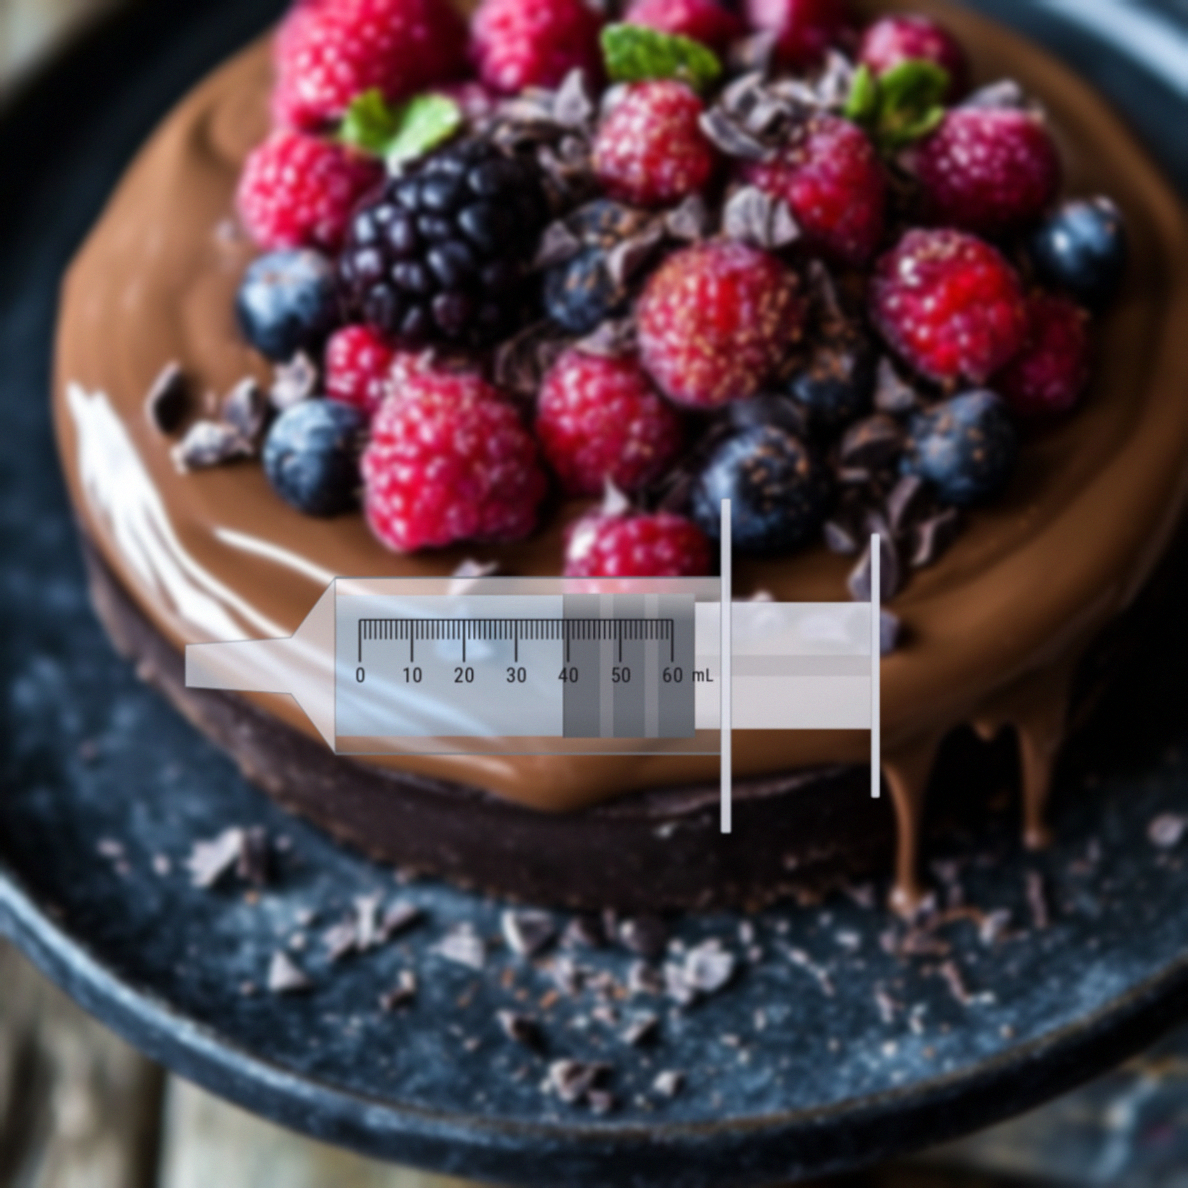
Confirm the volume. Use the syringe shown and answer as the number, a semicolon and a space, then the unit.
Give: 39; mL
